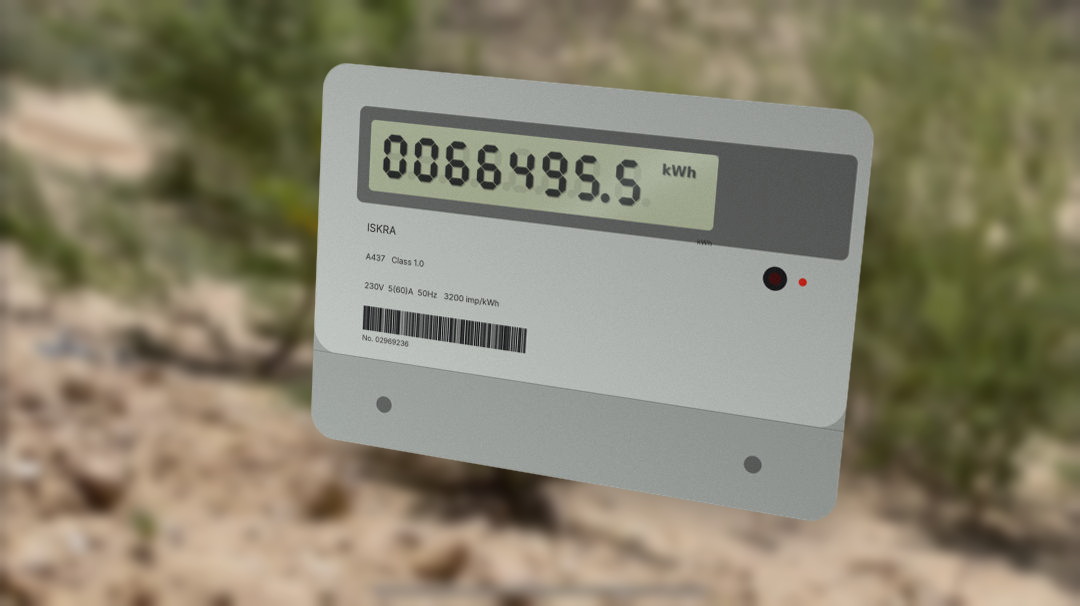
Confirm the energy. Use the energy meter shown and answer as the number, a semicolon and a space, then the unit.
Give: 66495.5; kWh
